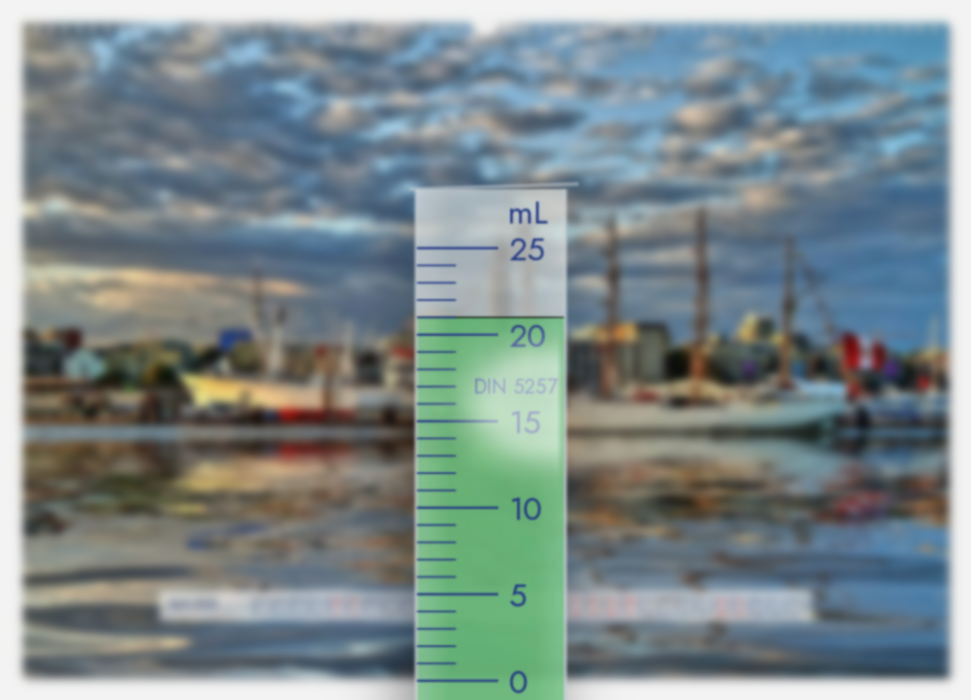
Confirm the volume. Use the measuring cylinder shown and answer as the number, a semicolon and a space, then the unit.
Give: 21; mL
